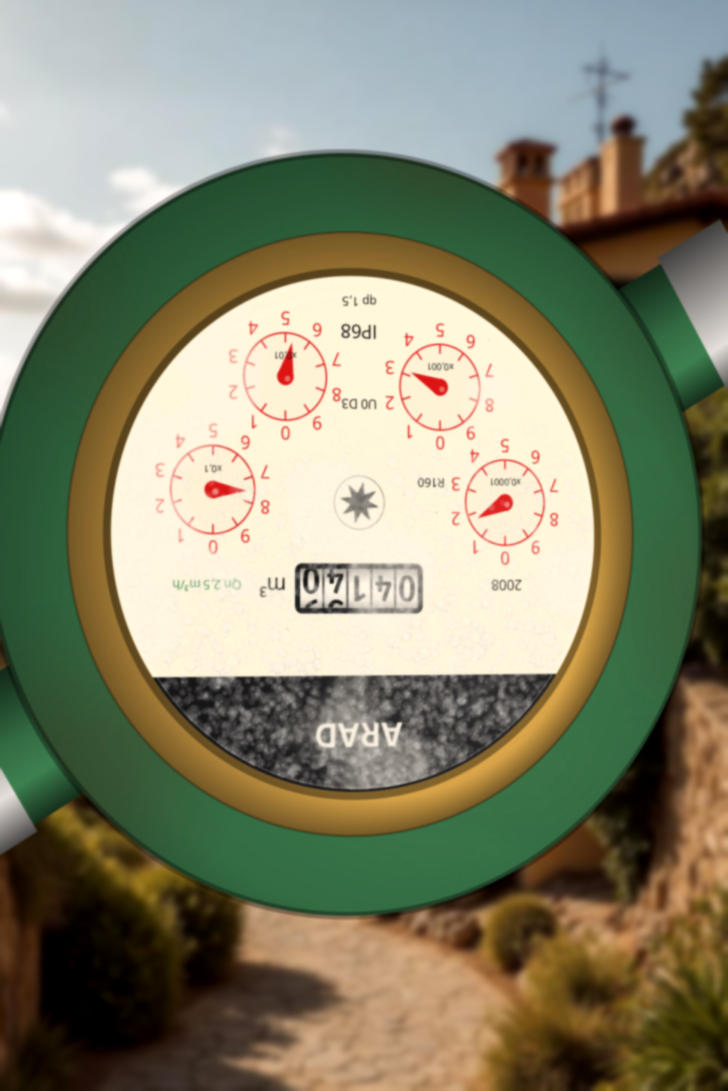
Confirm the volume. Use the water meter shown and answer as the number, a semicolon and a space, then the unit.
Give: 4139.7531; m³
